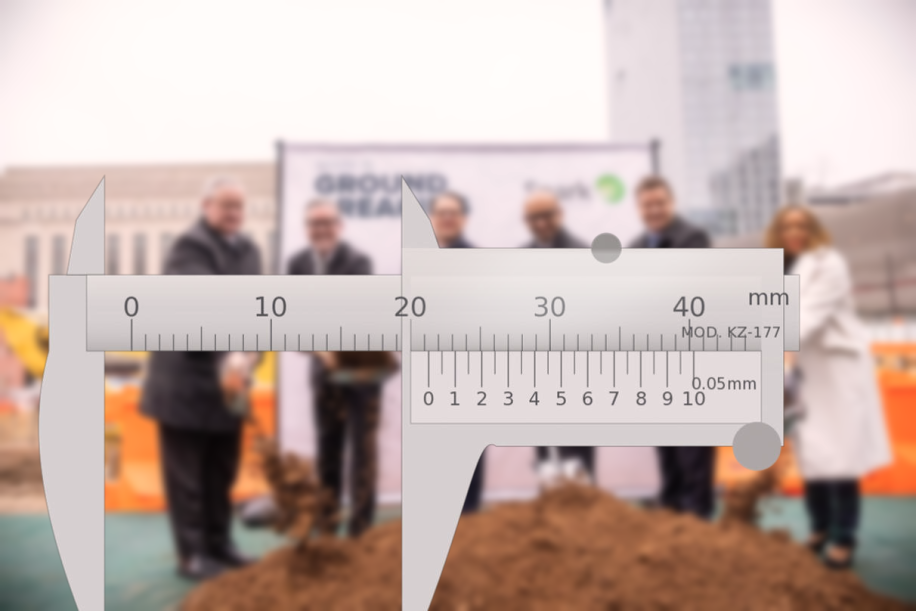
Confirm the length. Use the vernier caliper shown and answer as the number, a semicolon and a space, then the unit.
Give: 21.3; mm
